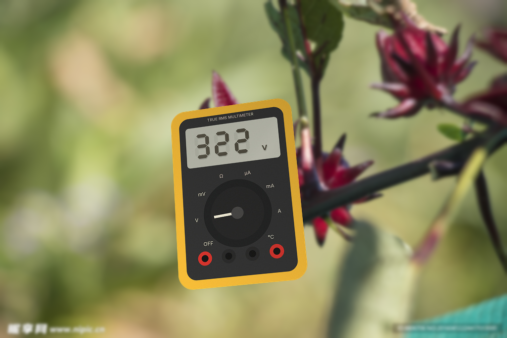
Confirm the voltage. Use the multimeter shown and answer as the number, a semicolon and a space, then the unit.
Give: 322; V
